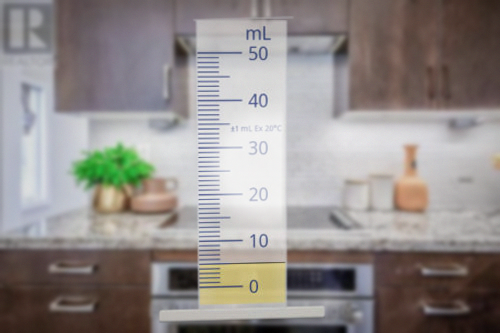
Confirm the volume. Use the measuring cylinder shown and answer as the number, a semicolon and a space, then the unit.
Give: 5; mL
